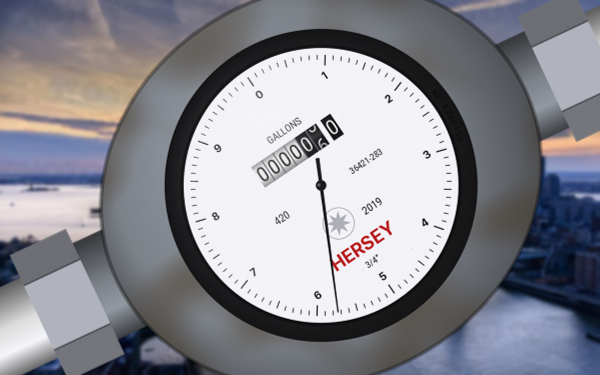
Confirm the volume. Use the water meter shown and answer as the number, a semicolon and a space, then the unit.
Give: 55.7; gal
